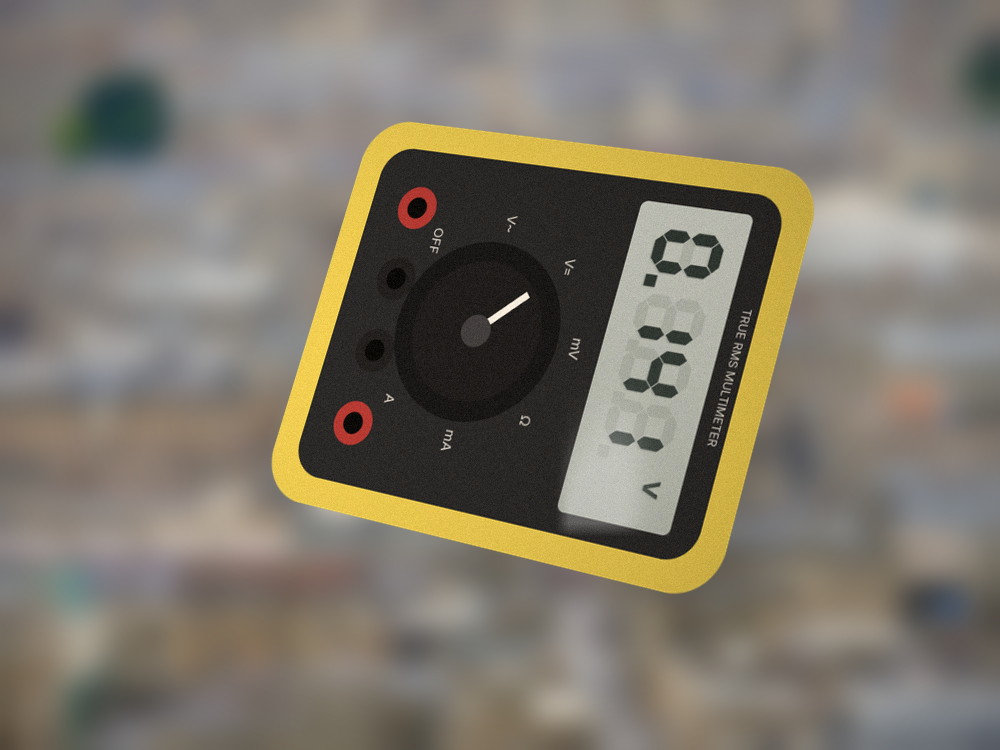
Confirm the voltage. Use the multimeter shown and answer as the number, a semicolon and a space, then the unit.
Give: 0.141; V
